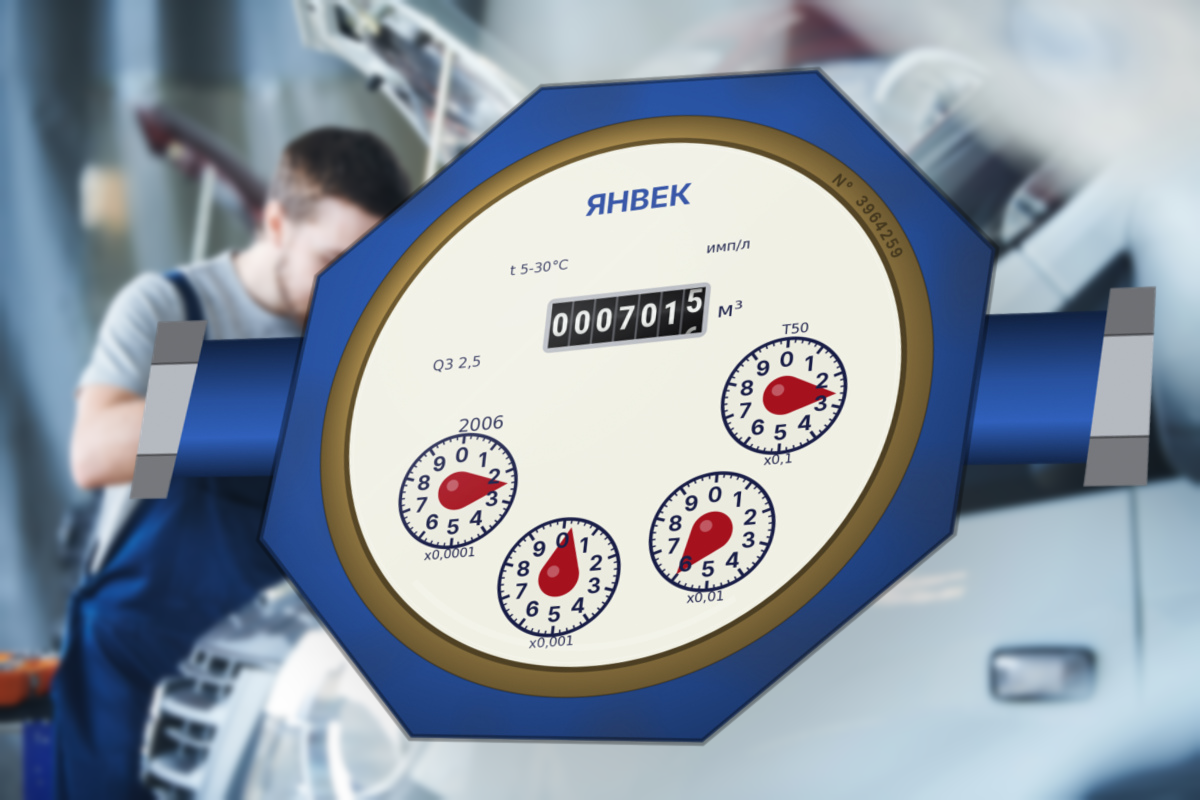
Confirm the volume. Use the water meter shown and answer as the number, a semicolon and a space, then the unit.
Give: 7015.2602; m³
